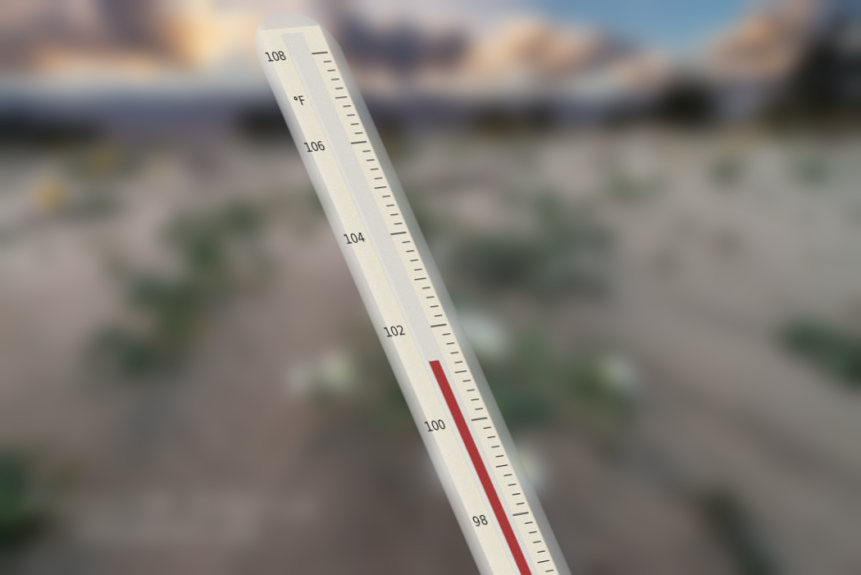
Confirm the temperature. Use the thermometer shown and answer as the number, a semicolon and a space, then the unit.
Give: 101.3; °F
